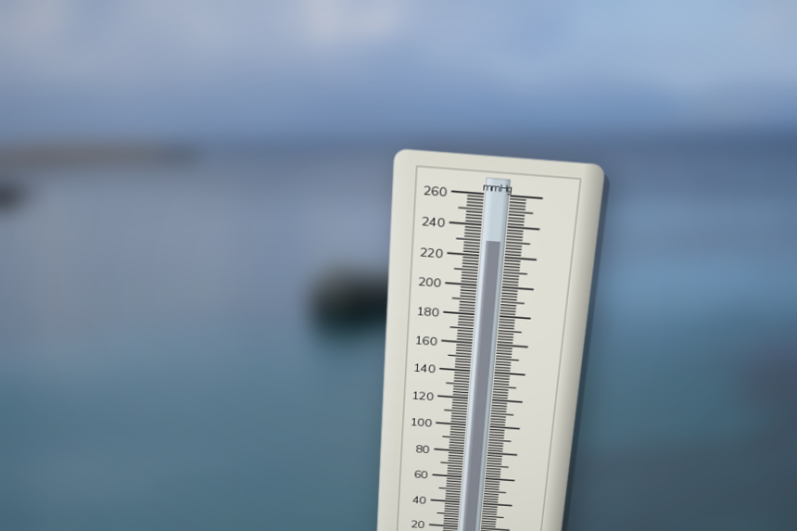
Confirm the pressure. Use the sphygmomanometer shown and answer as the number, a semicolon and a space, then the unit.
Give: 230; mmHg
